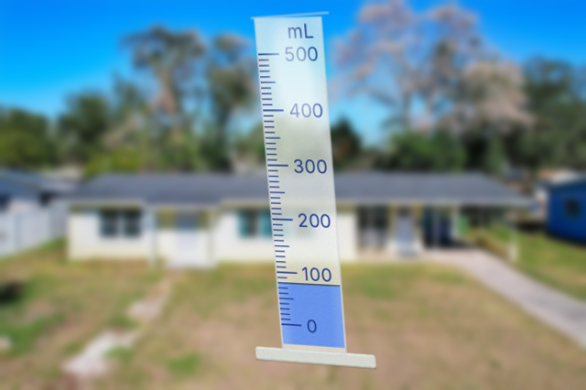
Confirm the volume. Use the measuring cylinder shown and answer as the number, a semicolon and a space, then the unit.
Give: 80; mL
